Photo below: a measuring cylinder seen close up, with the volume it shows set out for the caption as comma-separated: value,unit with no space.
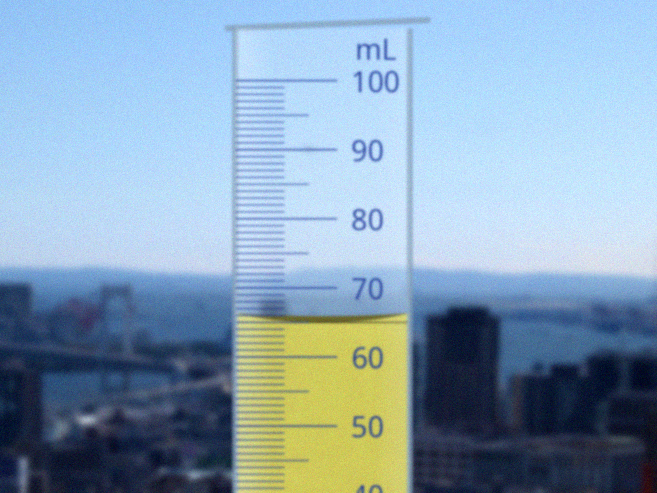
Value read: 65,mL
